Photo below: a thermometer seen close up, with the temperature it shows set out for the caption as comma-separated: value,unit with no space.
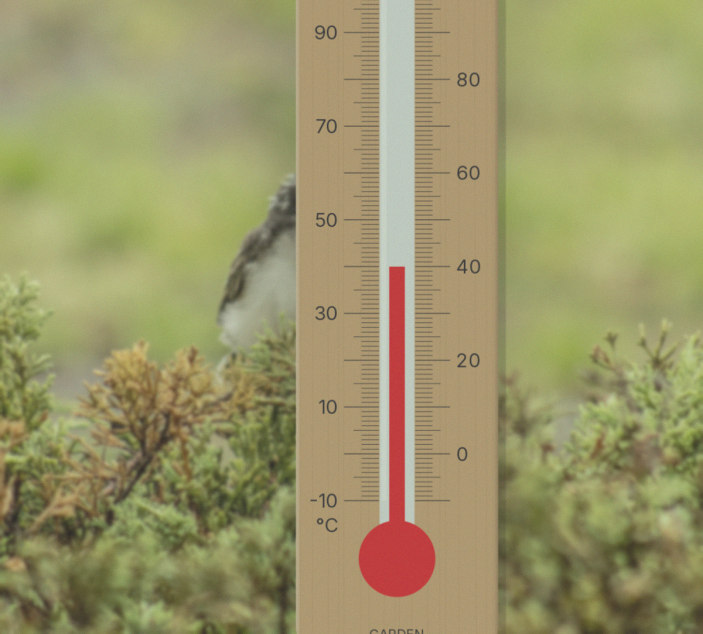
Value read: 40,°C
